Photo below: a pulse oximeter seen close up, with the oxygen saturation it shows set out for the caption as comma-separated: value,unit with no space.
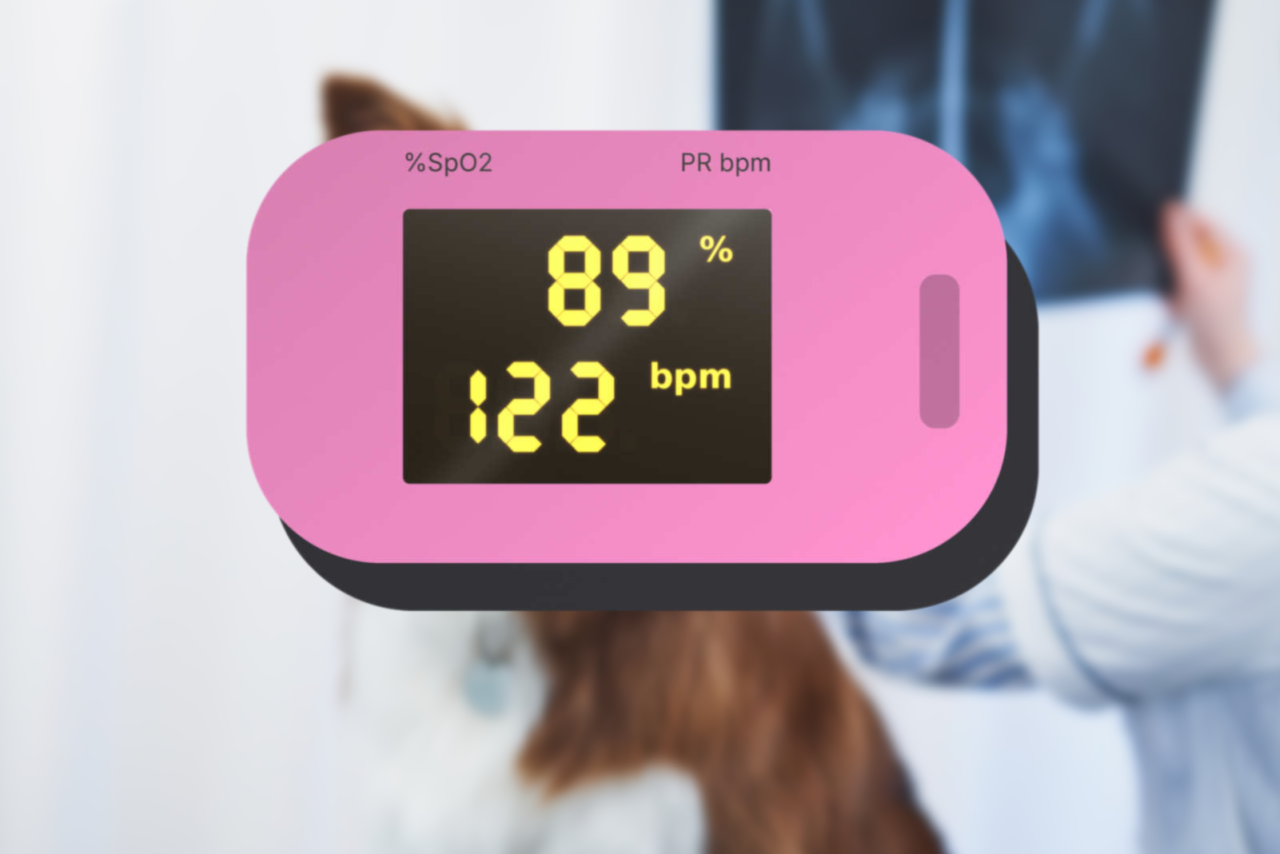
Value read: 89,%
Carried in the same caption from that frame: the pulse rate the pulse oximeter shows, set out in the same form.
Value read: 122,bpm
